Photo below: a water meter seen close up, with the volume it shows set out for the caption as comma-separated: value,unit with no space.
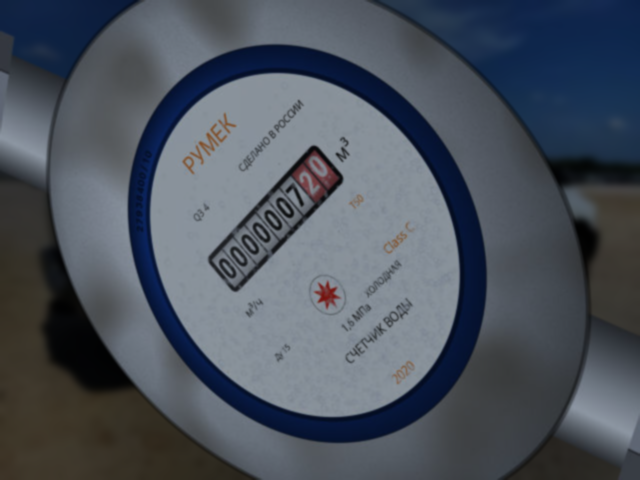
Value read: 7.20,m³
